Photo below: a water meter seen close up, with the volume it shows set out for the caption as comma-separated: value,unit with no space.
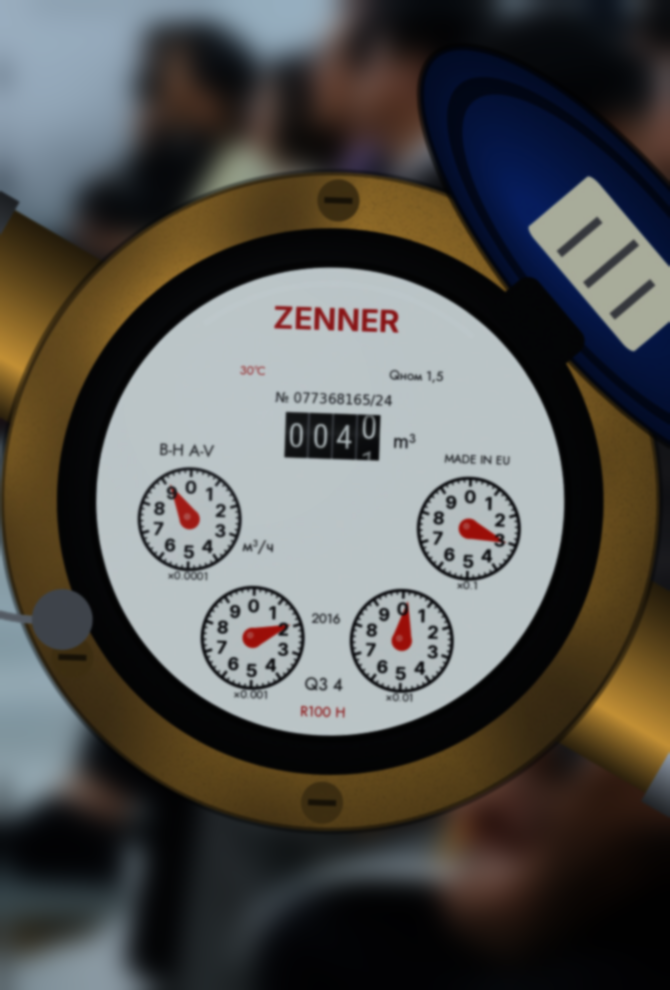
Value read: 40.3019,m³
